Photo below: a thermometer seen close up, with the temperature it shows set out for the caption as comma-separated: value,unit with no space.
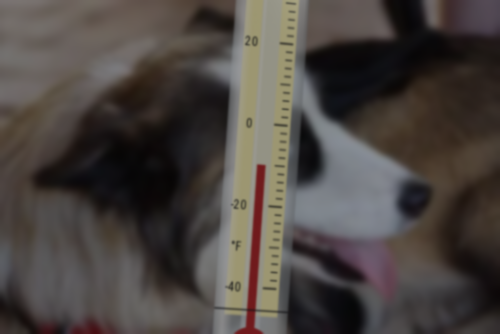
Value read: -10,°F
